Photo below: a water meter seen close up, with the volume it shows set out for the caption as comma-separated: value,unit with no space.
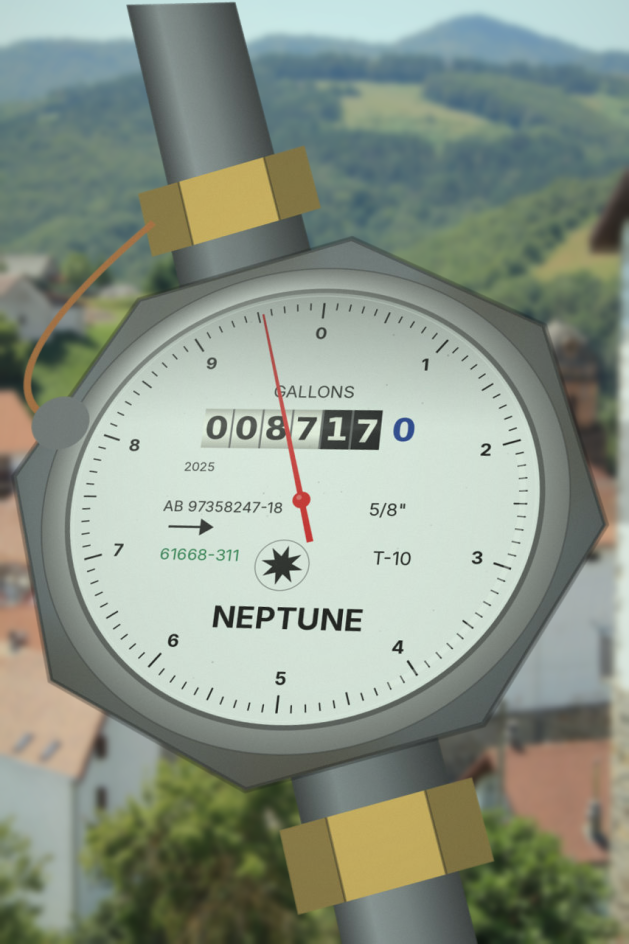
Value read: 87169.5,gal
